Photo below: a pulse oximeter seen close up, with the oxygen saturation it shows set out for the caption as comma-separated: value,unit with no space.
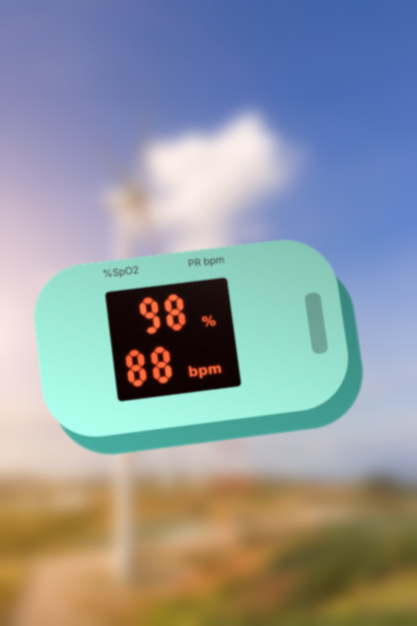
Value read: 98,%
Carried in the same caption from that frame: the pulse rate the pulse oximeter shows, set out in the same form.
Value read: 88,bpm
